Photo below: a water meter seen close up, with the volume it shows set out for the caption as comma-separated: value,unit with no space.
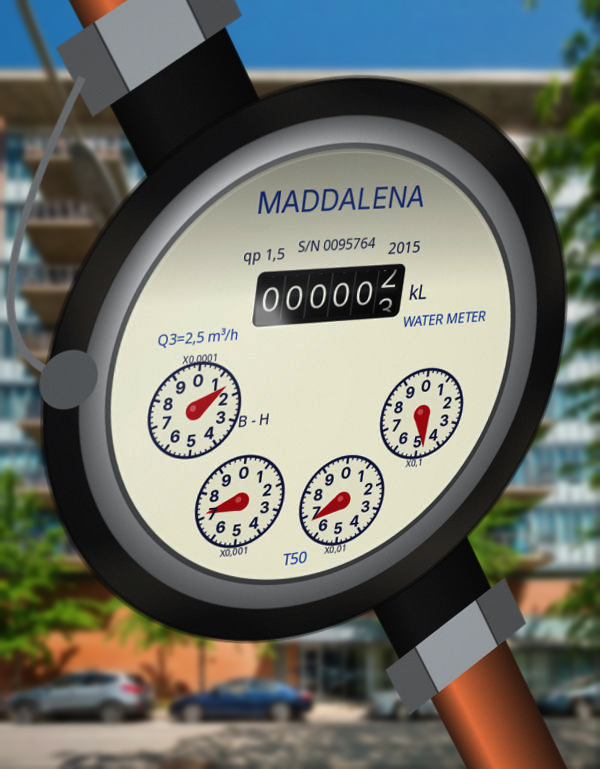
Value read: 2.4671,kL
